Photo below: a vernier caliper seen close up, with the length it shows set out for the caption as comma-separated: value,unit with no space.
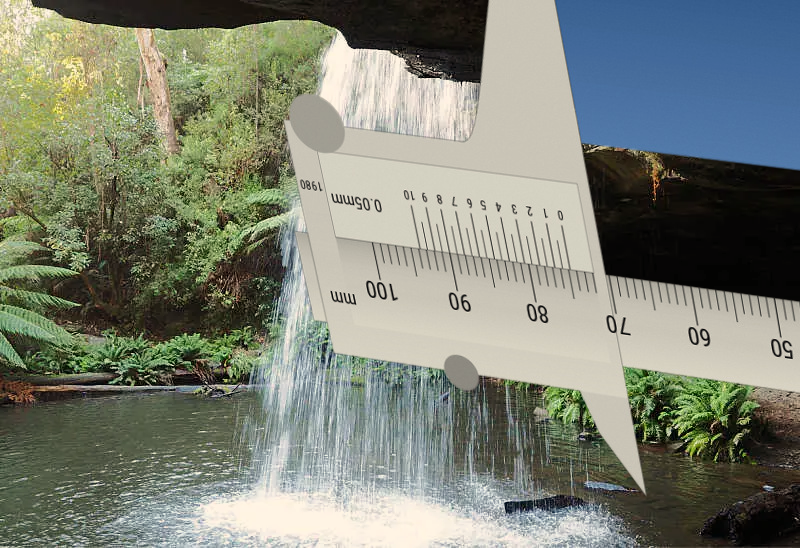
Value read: 74.8,mm
